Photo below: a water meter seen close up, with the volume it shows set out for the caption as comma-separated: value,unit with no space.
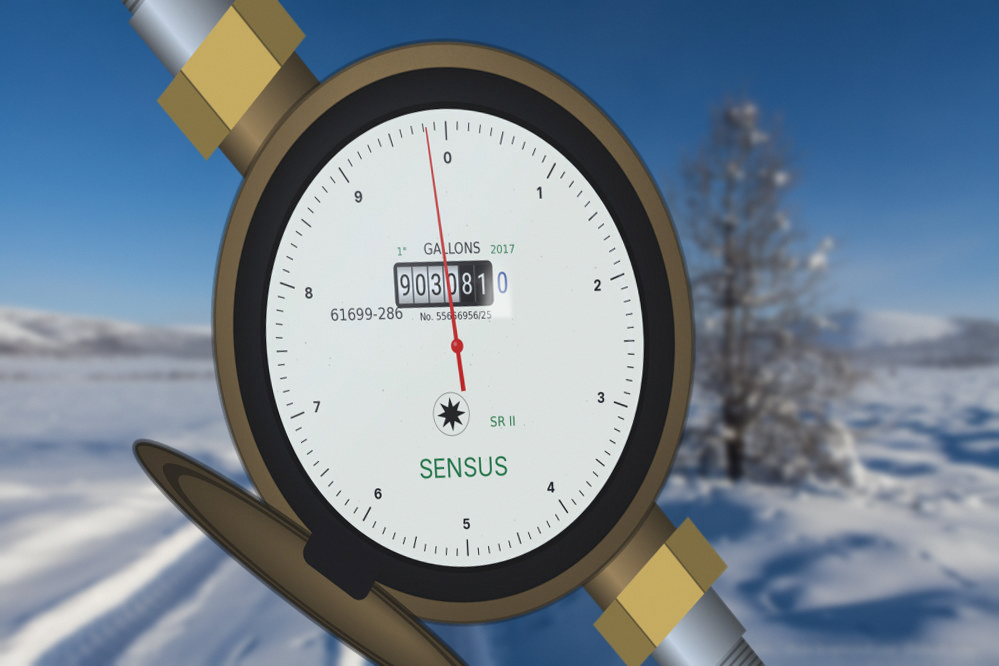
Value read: 9030809.8,gal
